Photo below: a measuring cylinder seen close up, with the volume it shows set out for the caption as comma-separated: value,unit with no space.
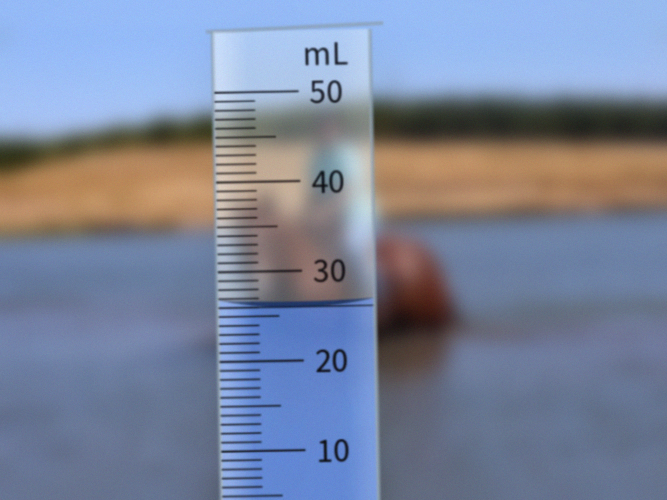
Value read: 26,mL
